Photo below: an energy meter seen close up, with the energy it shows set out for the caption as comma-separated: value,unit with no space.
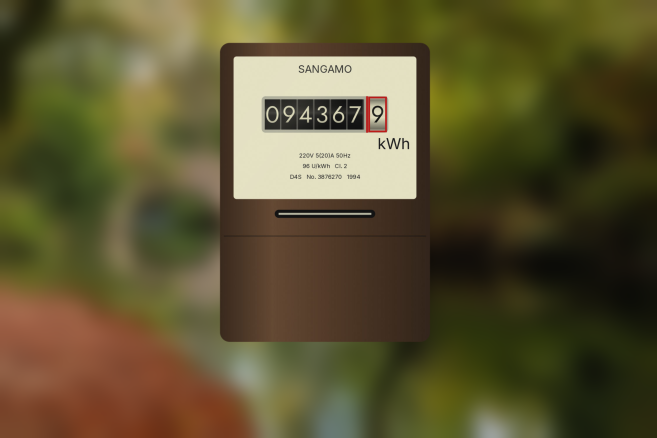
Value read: 94367.9,kWh
